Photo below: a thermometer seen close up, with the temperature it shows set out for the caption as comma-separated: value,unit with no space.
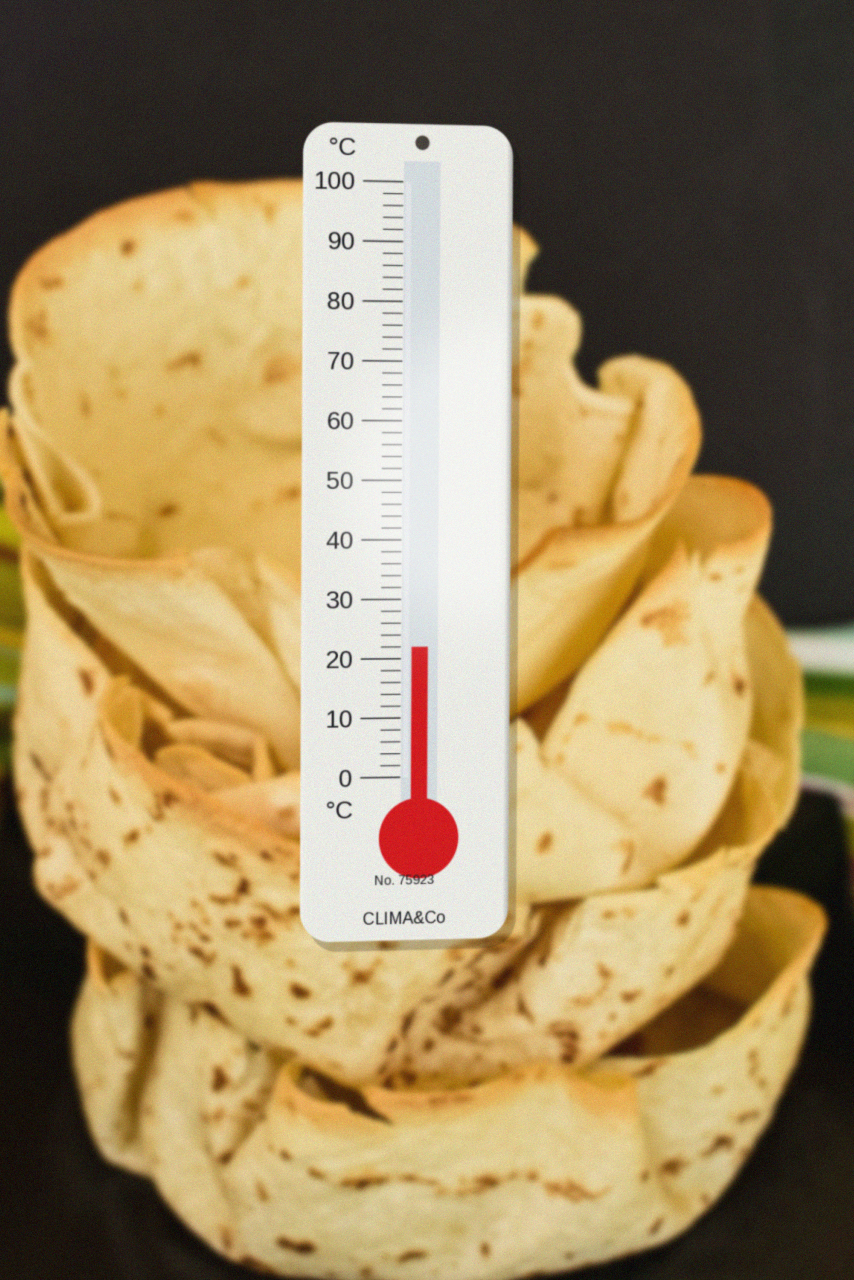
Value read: 22,°C
